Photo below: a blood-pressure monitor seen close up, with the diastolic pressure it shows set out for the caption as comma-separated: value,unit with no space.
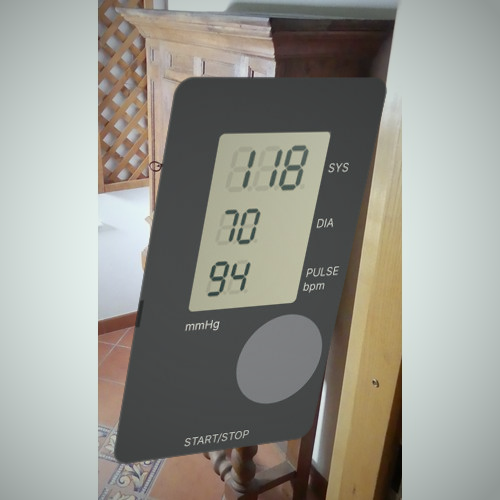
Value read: 70,mmHg
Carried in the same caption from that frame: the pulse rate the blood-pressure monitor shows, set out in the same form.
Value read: 94,bpm
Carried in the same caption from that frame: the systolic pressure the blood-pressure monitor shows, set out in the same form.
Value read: 118,mmHg
